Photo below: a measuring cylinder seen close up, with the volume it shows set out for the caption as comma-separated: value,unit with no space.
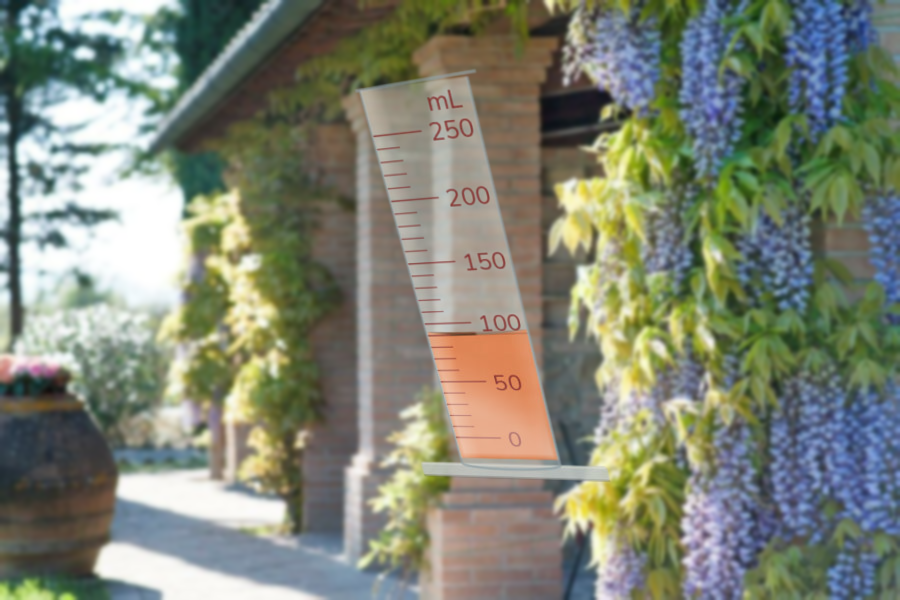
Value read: 90,mL
